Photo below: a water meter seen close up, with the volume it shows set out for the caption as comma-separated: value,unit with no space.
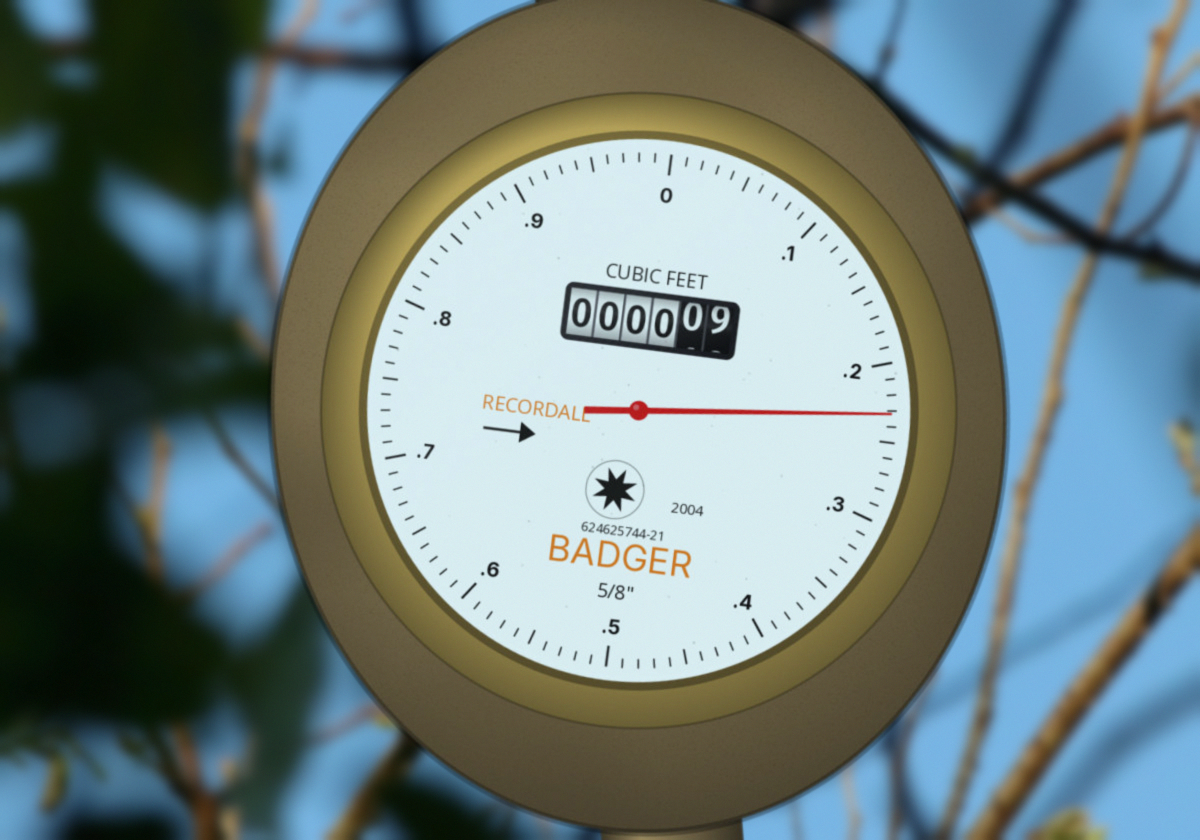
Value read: 9.23,ft³
